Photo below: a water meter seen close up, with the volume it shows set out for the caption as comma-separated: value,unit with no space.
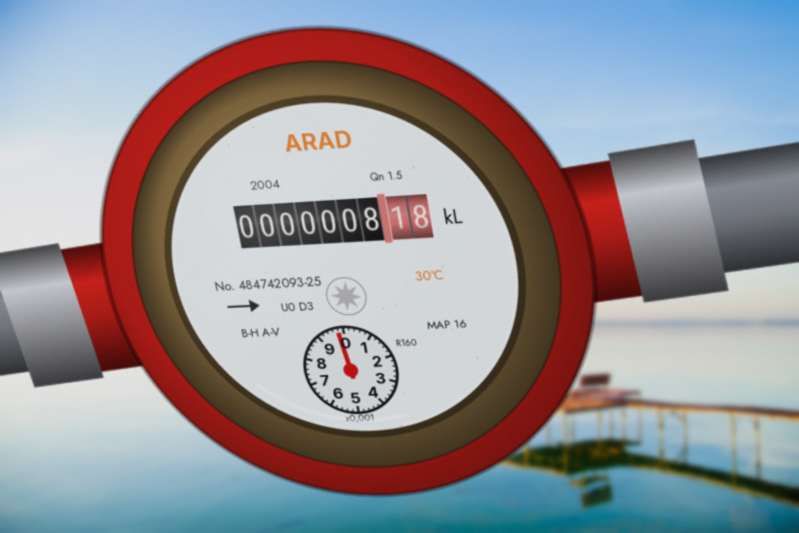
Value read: 8.179,kL
